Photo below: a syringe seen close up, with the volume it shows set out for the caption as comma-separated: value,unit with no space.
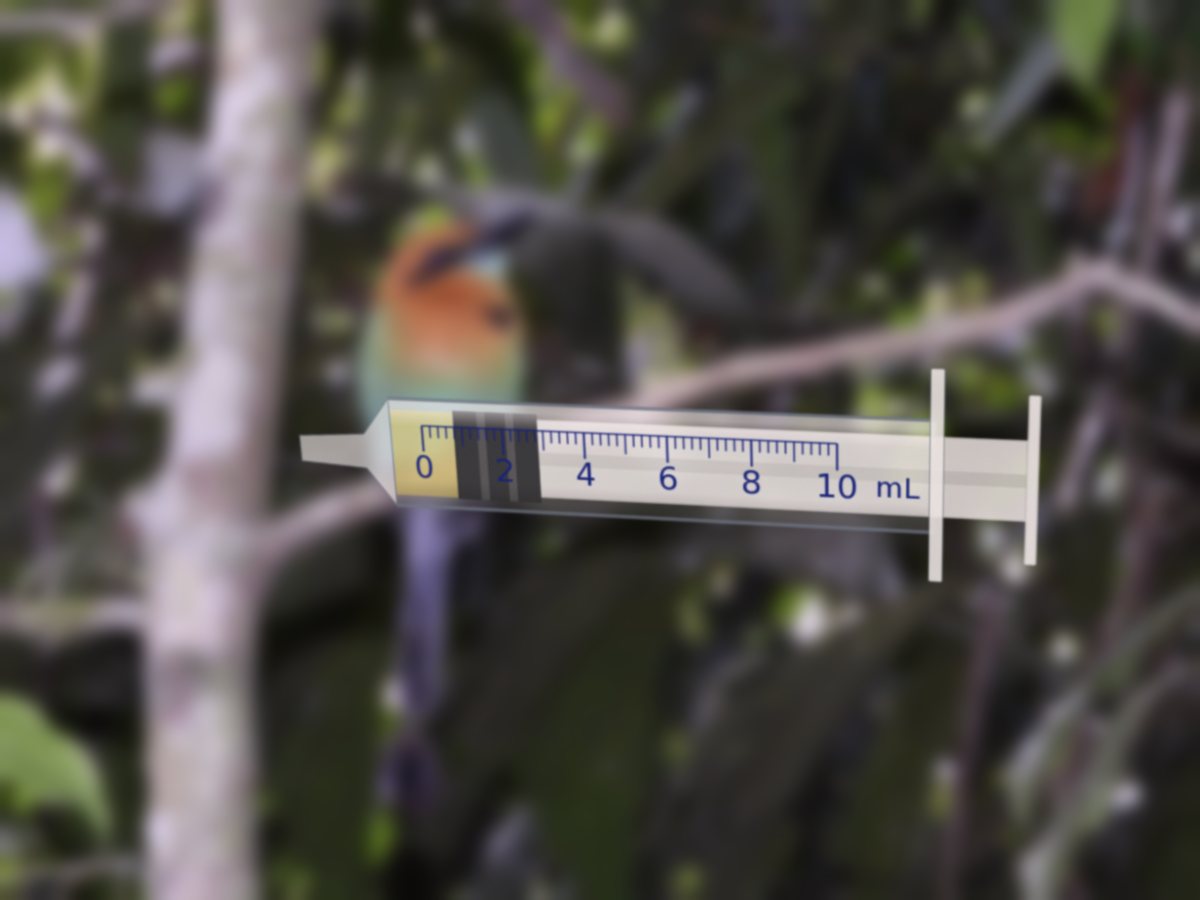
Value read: 0.8,mL
